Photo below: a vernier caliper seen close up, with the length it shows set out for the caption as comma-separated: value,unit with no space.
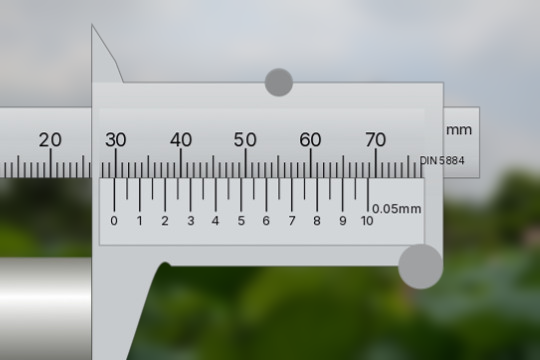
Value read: 29.8,mm
